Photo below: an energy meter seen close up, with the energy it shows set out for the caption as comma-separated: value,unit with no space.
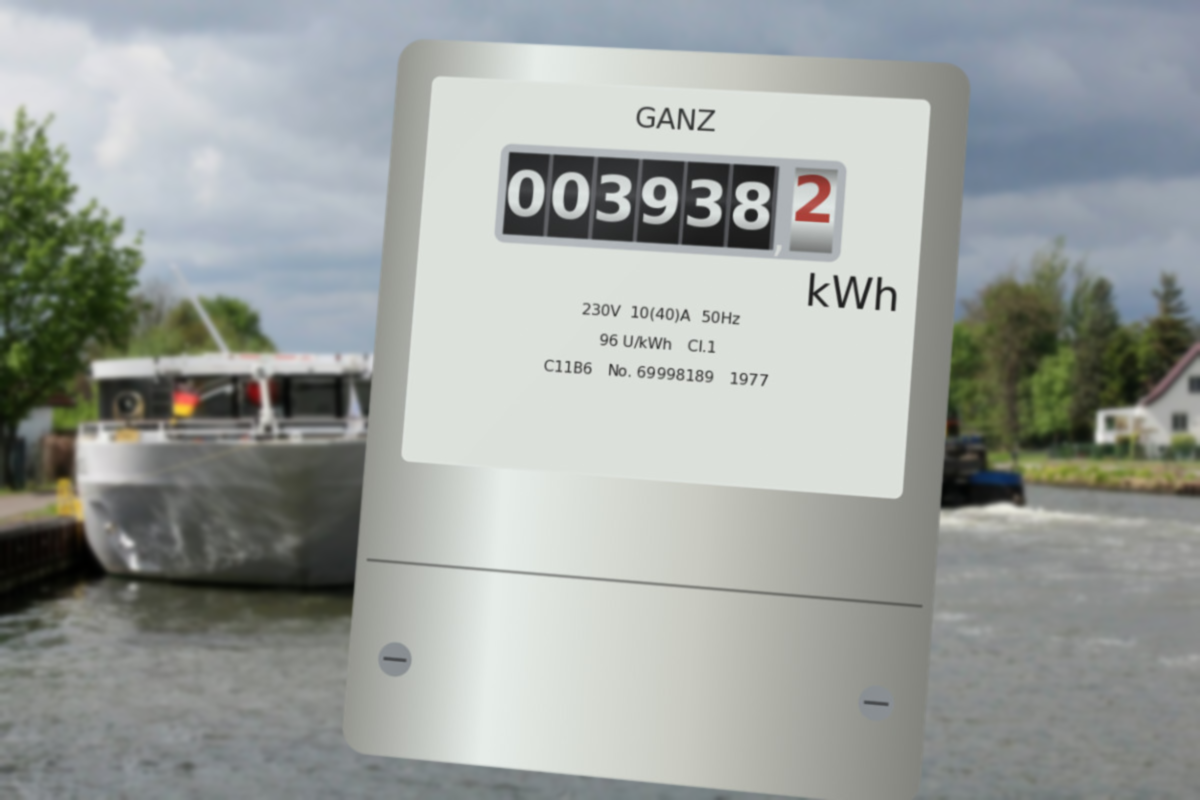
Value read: 3938.2,kWh
